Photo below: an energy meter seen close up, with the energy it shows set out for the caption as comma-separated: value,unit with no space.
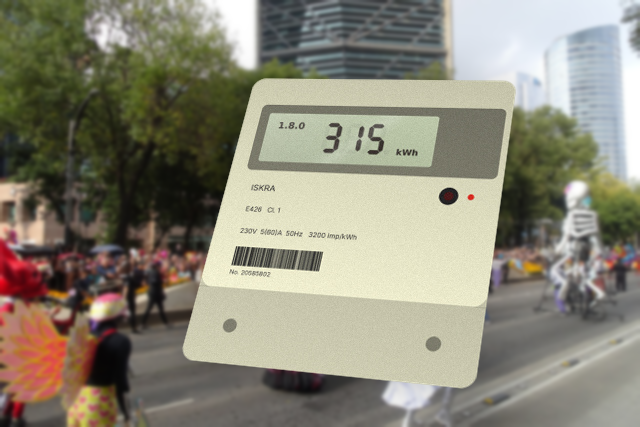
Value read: 315,kWh
